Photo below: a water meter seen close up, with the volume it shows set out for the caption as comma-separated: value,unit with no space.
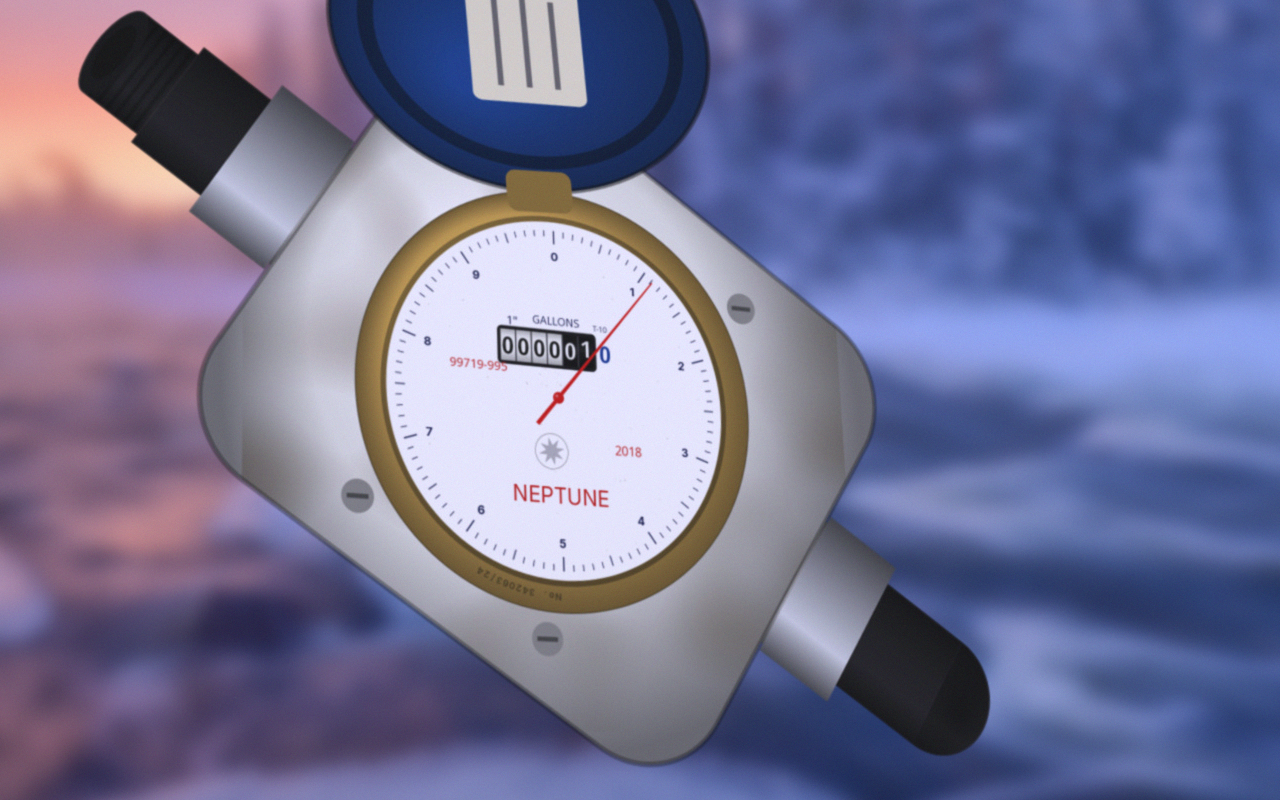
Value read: 11.1,gal
